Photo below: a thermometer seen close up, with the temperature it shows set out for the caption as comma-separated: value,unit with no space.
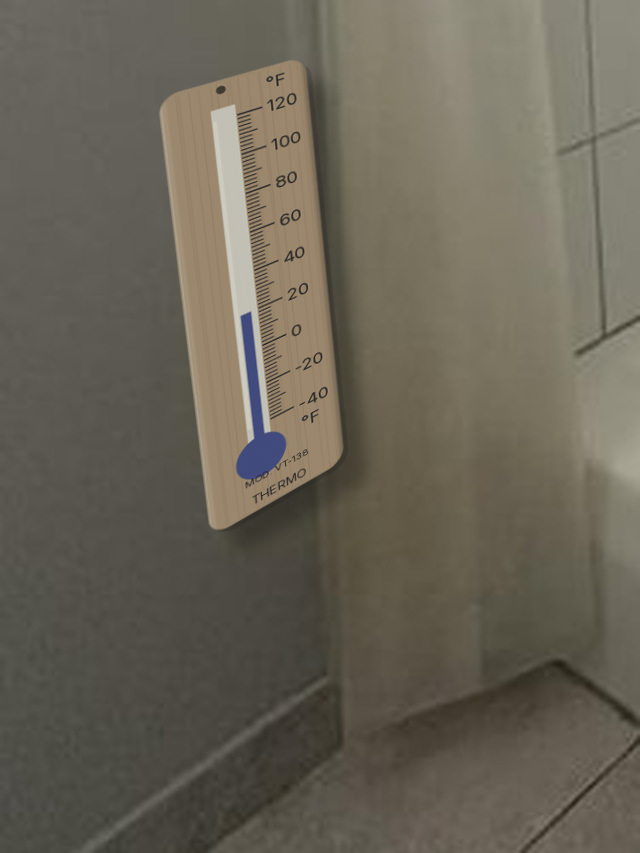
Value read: 20,°F
